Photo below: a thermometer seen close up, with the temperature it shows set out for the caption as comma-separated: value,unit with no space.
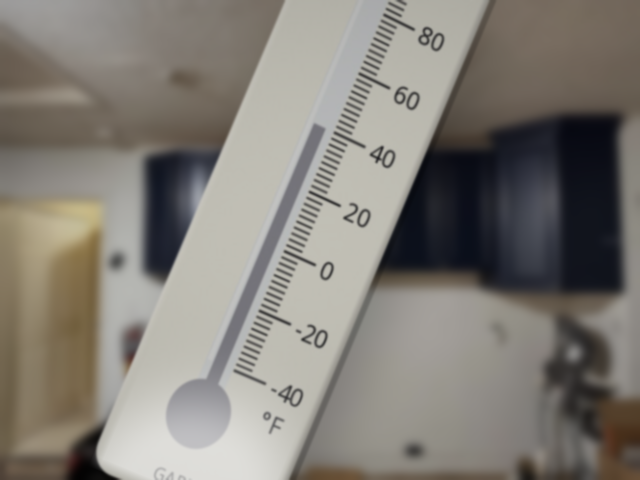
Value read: 40,°F
